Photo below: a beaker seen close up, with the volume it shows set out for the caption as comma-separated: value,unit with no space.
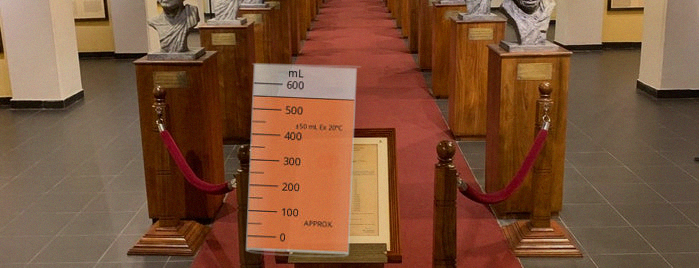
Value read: 550,mL
